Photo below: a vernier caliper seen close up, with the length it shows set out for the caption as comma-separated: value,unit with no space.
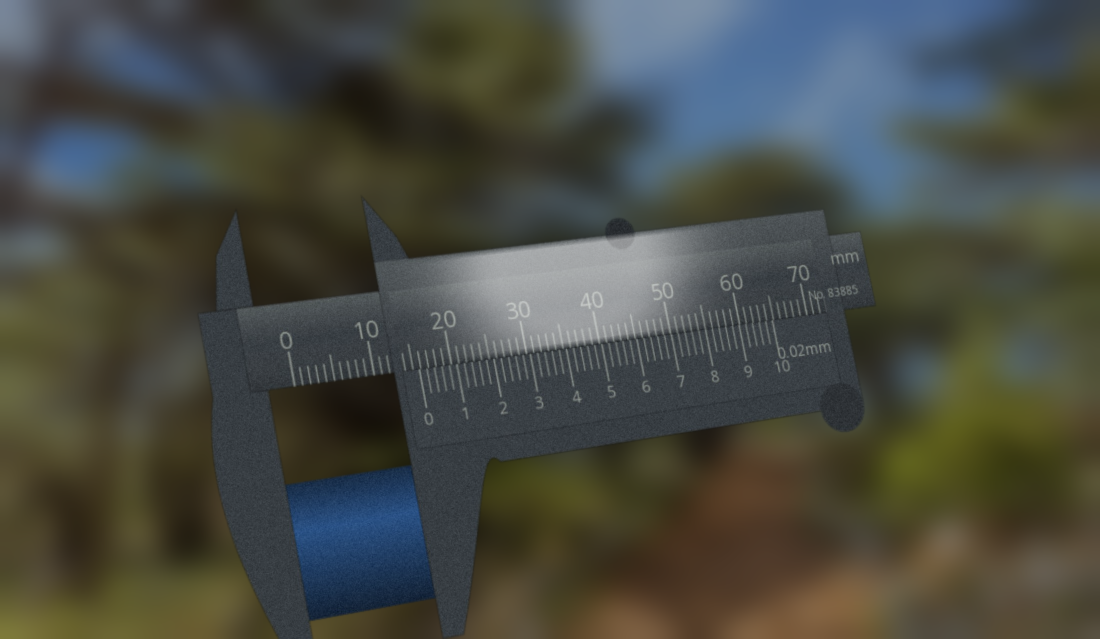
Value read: 15.8,mm
